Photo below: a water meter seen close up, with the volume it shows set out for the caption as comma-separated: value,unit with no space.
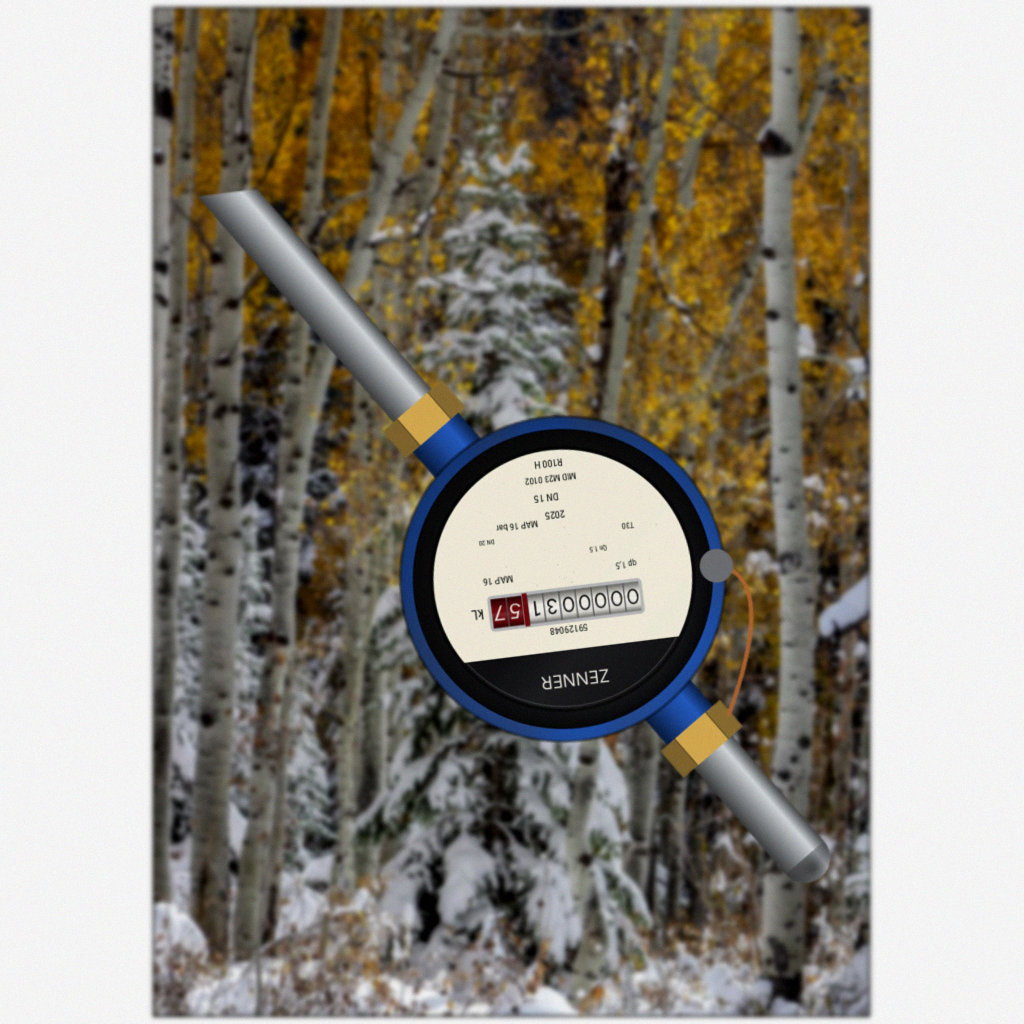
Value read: 31.57,kL
